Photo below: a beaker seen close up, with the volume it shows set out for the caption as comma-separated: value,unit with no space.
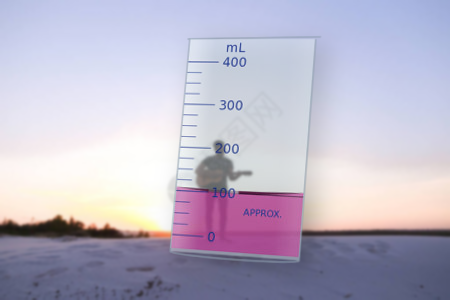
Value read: 100,mL
